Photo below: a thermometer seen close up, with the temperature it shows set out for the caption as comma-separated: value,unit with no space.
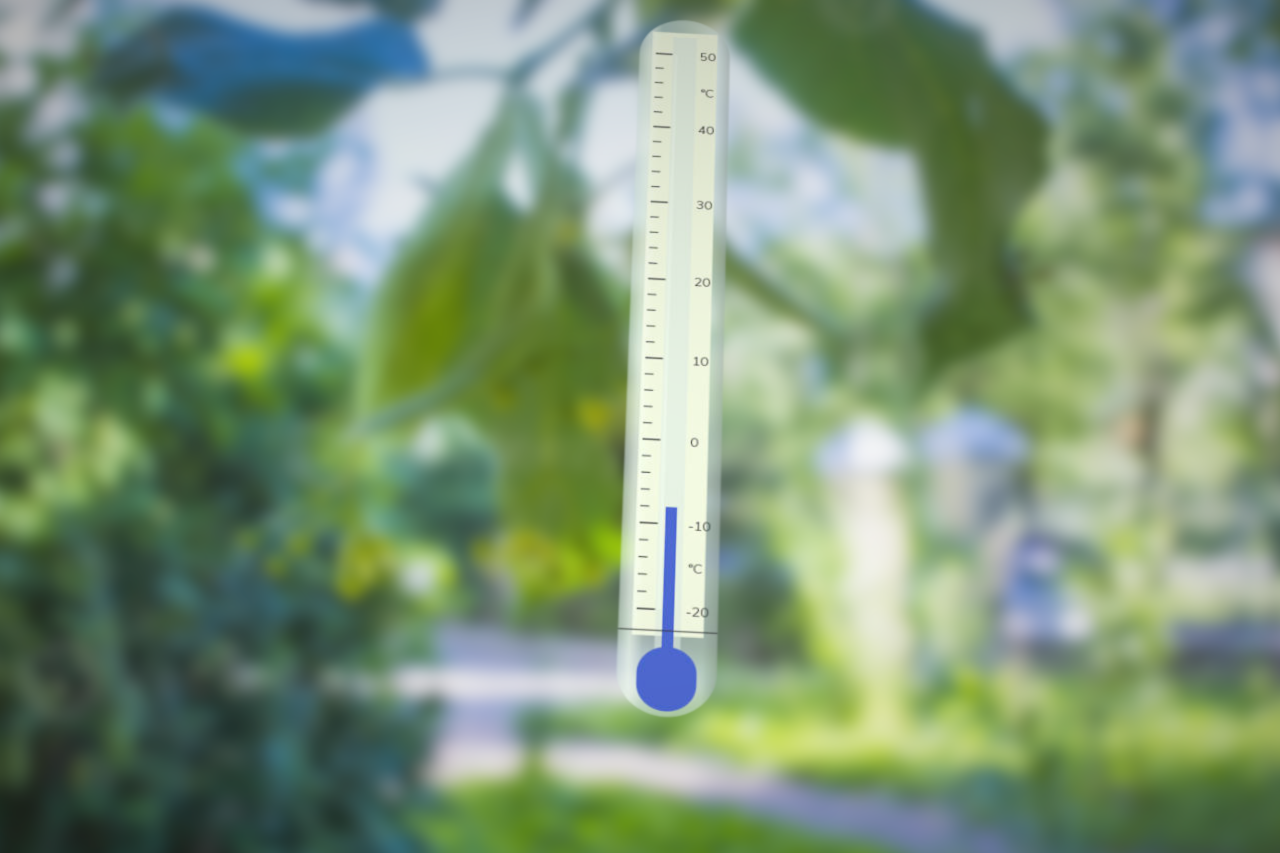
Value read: -8,°C
